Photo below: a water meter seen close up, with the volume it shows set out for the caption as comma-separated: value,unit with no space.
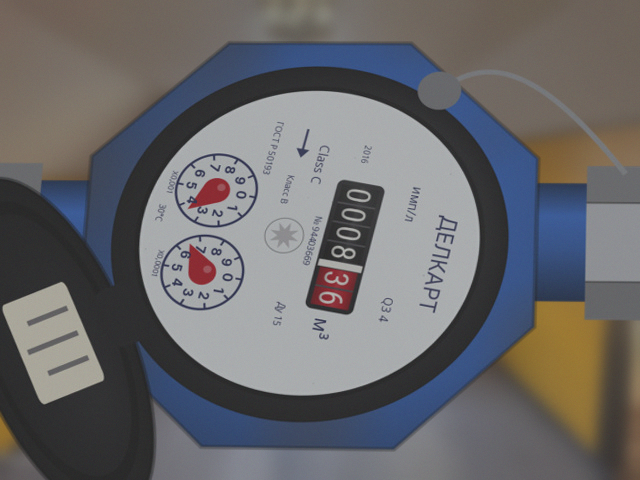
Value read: 8.3636,m³
